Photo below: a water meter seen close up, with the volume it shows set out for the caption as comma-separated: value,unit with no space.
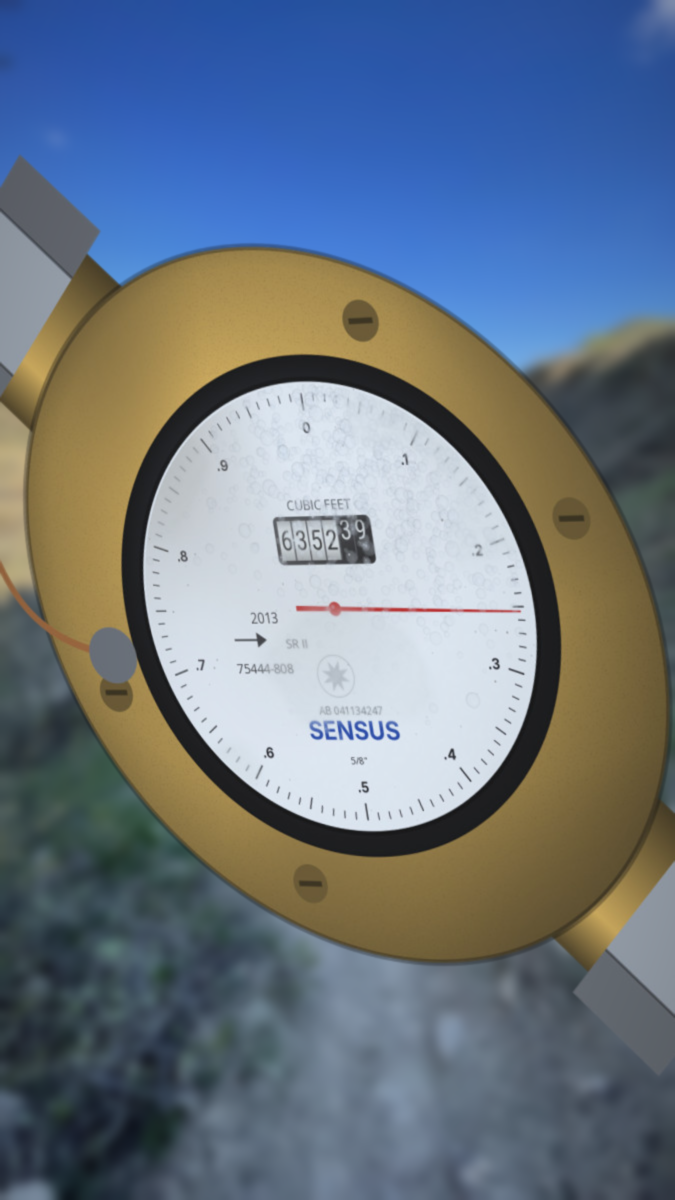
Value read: 635239.25,ft³
